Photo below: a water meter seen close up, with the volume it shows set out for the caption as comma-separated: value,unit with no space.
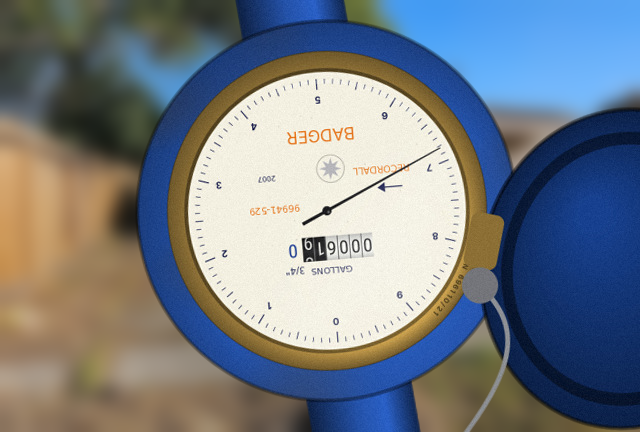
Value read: 6186.8,gal
